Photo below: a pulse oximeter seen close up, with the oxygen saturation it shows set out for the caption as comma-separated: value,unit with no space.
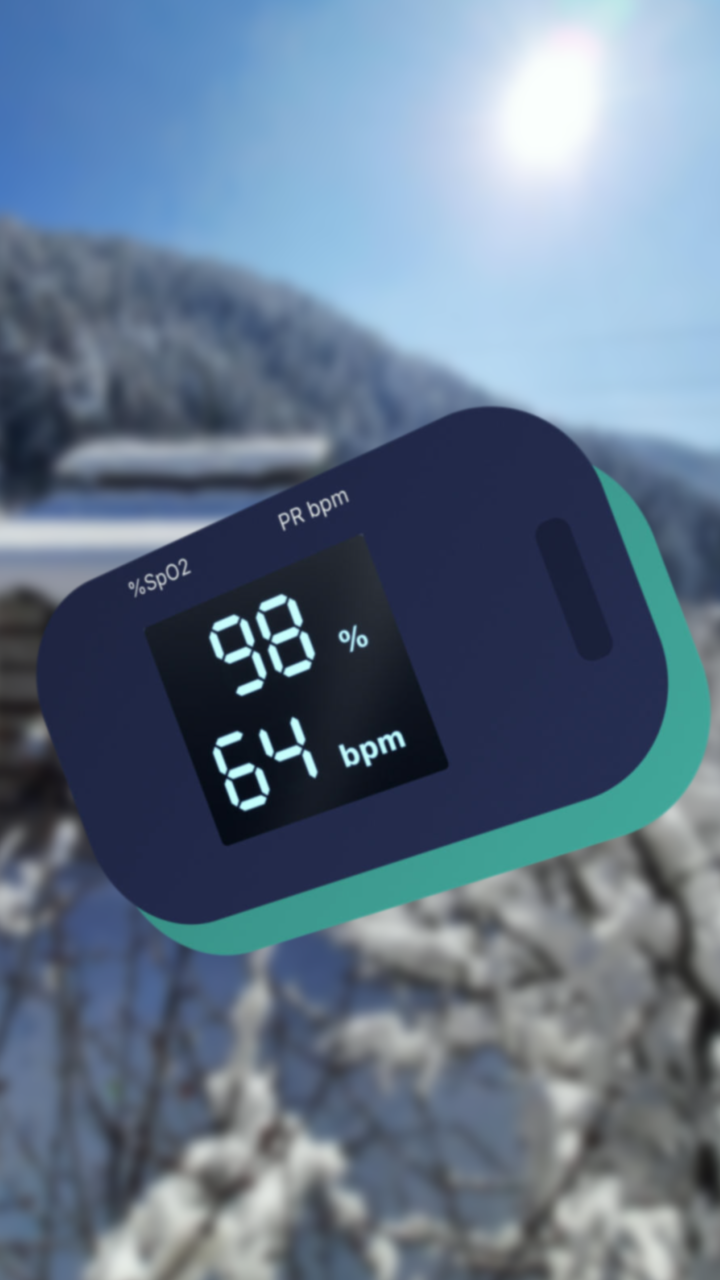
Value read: 98,%
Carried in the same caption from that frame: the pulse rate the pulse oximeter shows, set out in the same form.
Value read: 64,bpm
